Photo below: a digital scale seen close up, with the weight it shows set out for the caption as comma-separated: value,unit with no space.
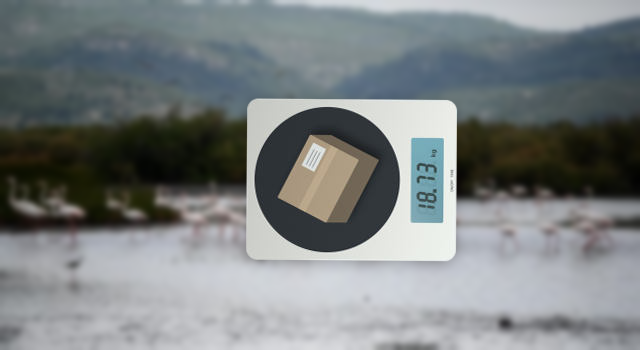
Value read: 18.73,kg
